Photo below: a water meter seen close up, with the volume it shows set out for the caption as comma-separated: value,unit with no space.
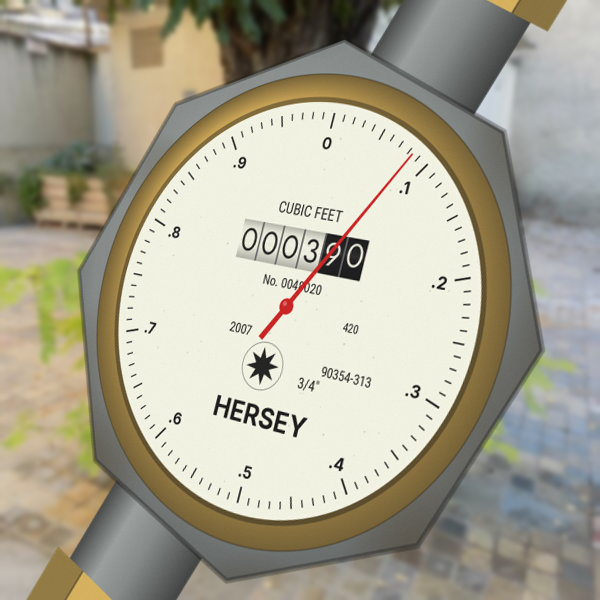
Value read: 390.08,ft³
